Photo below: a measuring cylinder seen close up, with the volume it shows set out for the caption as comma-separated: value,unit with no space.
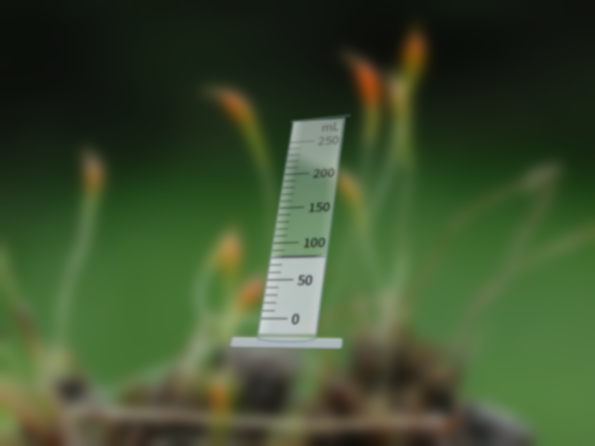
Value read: 80,mL
